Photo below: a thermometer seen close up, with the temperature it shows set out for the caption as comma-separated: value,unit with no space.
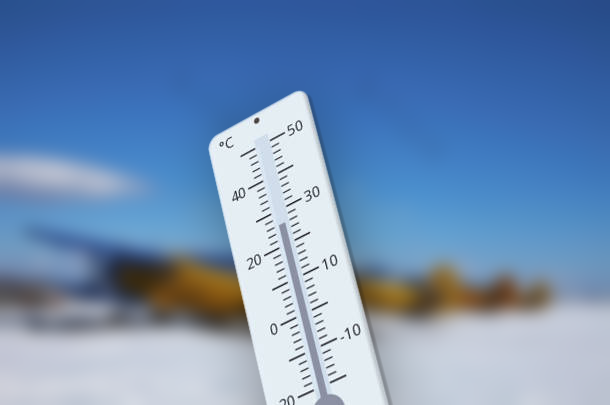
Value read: 26,°C
